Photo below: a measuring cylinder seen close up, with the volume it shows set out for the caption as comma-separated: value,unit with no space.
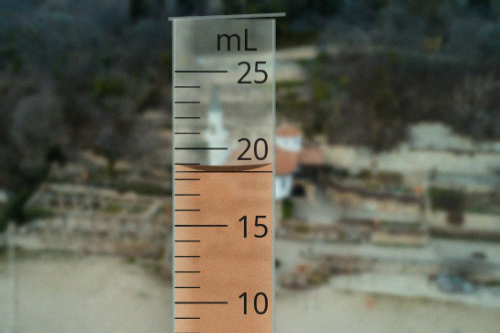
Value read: 18.5,mL
